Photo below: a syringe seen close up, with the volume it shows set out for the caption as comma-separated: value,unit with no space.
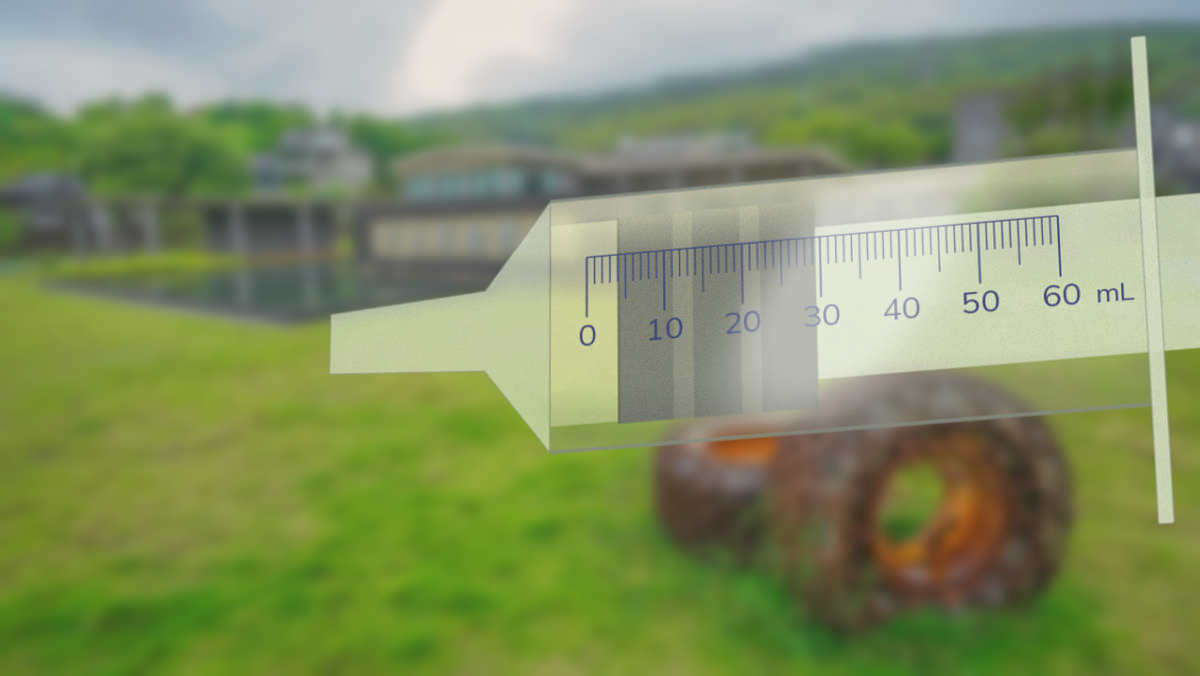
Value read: 4,mL
